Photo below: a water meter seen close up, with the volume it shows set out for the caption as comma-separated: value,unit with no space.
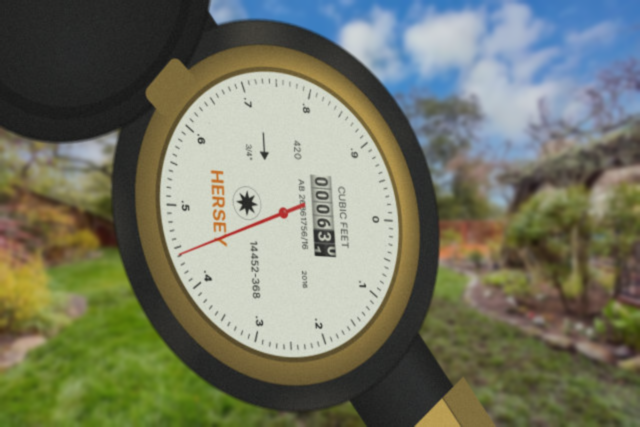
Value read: 630.44,ft³
